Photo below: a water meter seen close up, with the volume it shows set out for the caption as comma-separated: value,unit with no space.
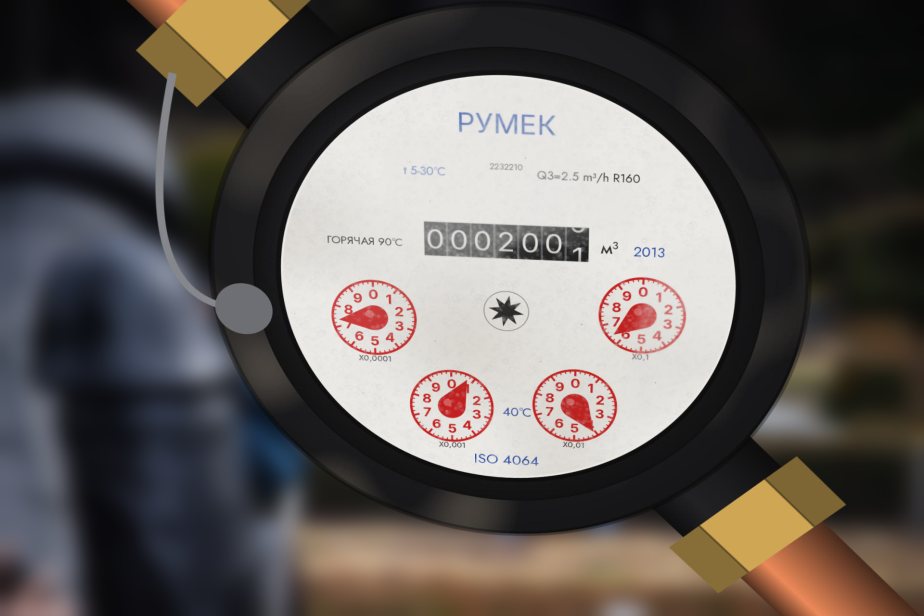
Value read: 2000.6407,m³
